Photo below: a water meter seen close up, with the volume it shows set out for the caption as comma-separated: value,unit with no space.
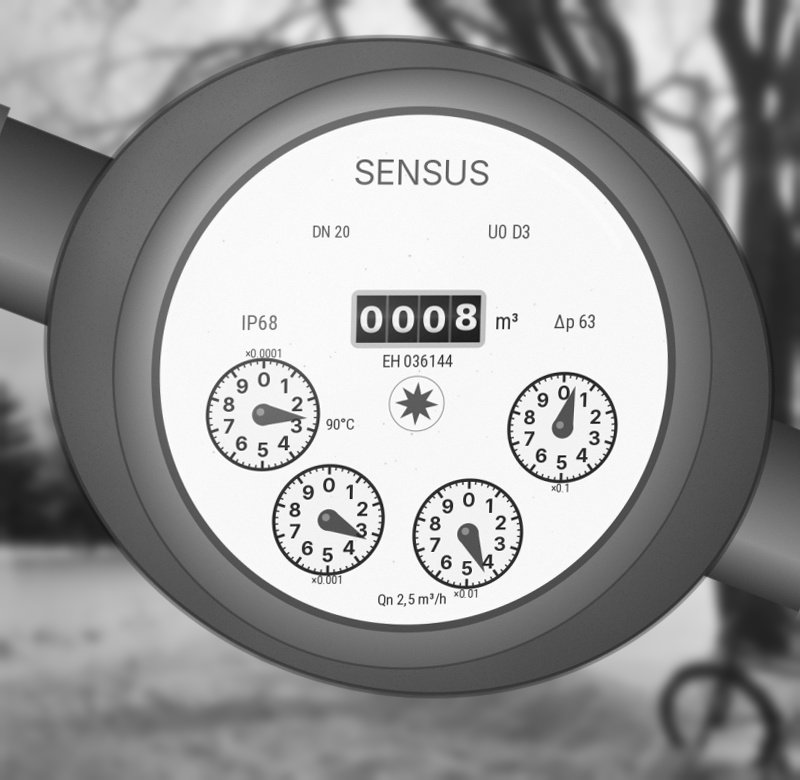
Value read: 8.0432,m³
